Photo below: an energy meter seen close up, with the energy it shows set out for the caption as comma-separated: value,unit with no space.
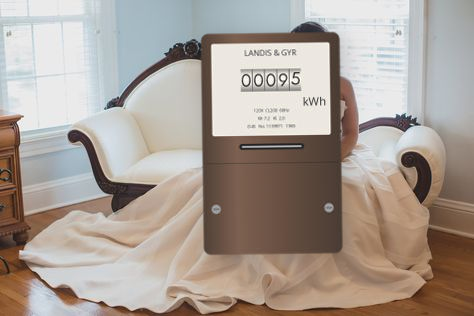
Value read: 95,kWh
